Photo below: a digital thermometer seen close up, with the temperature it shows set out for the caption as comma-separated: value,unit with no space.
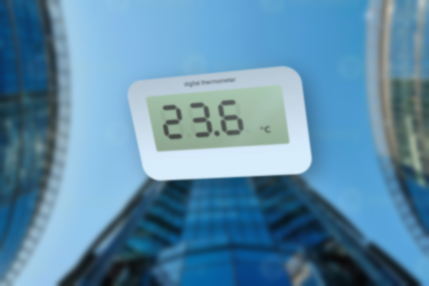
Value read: 23.6,°C
